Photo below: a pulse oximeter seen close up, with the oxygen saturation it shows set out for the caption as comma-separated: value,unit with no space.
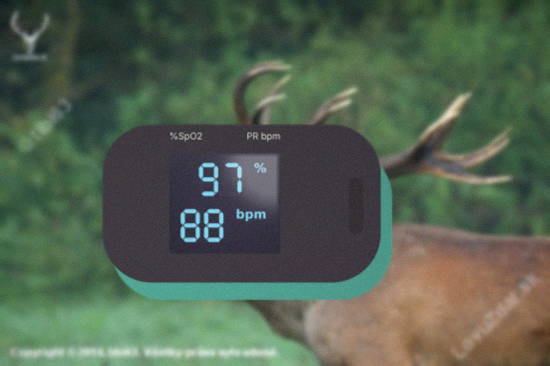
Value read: 97,%
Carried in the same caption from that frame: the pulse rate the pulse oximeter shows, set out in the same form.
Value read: 88,bpm
